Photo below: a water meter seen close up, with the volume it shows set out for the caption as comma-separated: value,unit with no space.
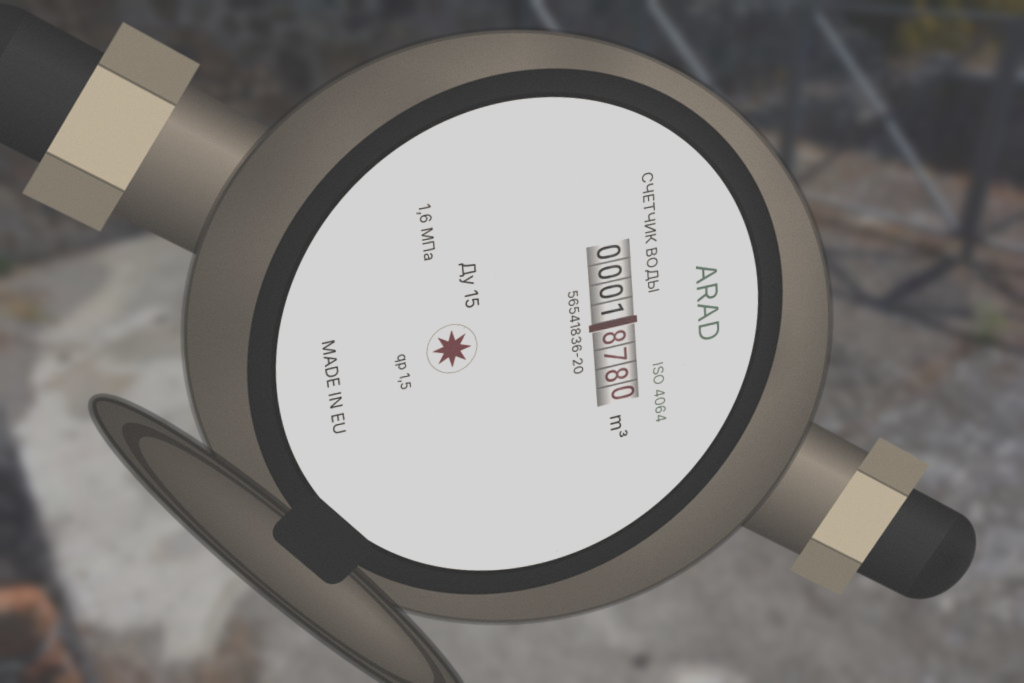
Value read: 1.8780,m³
